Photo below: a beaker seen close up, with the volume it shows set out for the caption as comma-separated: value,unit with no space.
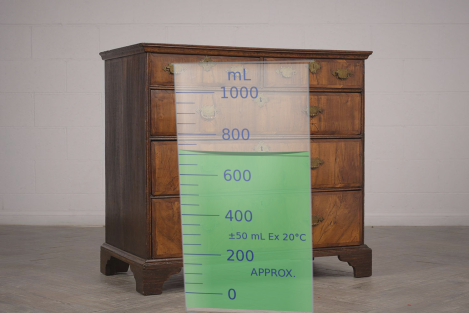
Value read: 700,mL
